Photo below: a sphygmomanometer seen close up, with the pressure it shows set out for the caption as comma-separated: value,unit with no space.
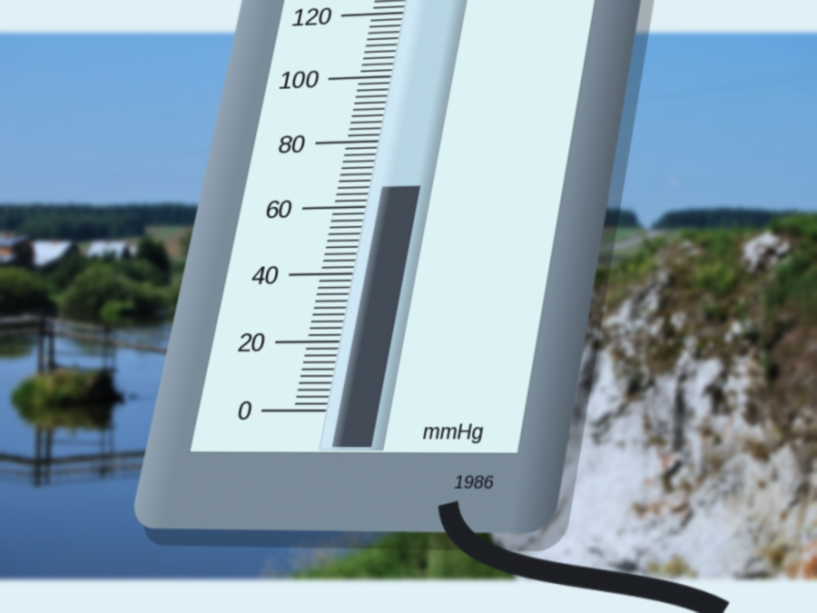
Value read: 66,mmHg
